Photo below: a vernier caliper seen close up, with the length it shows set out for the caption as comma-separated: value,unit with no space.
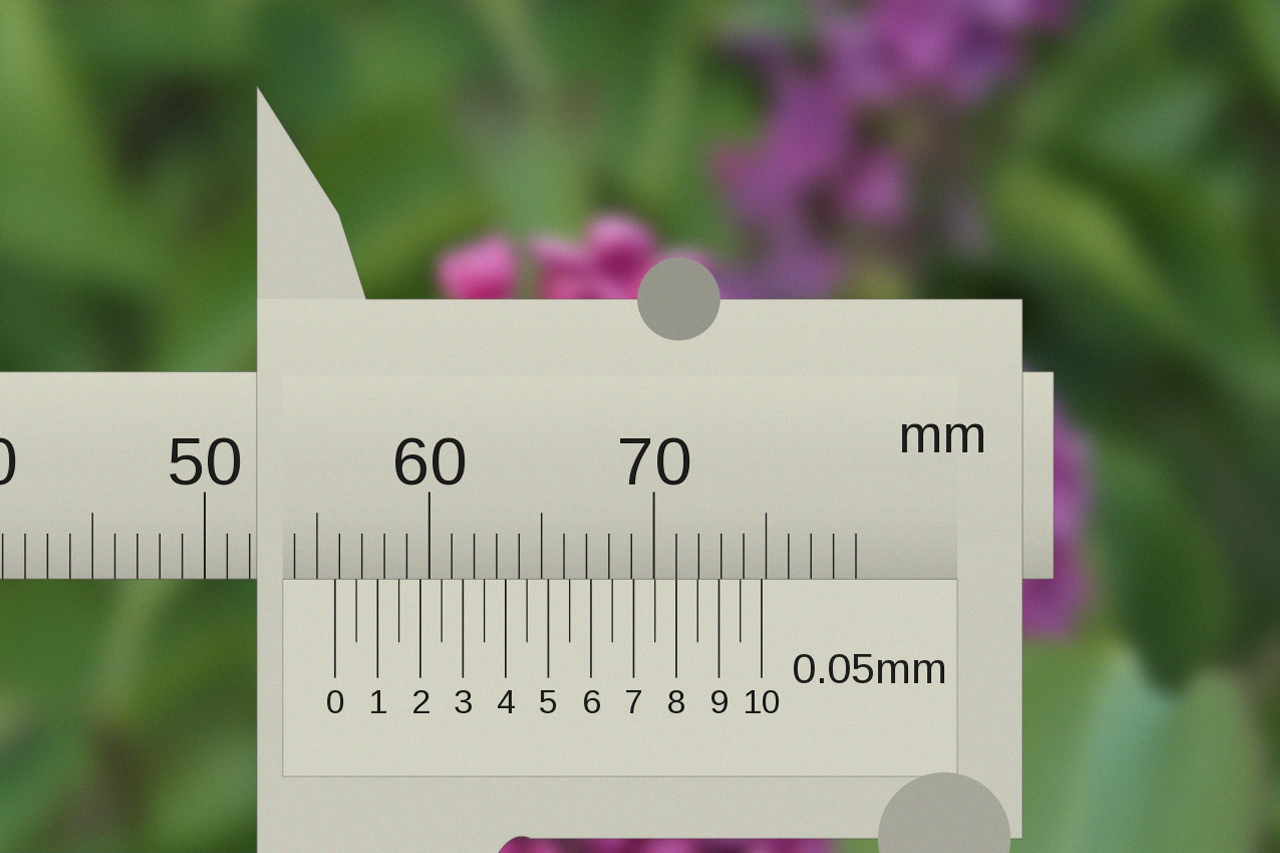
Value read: 55.80,mm
